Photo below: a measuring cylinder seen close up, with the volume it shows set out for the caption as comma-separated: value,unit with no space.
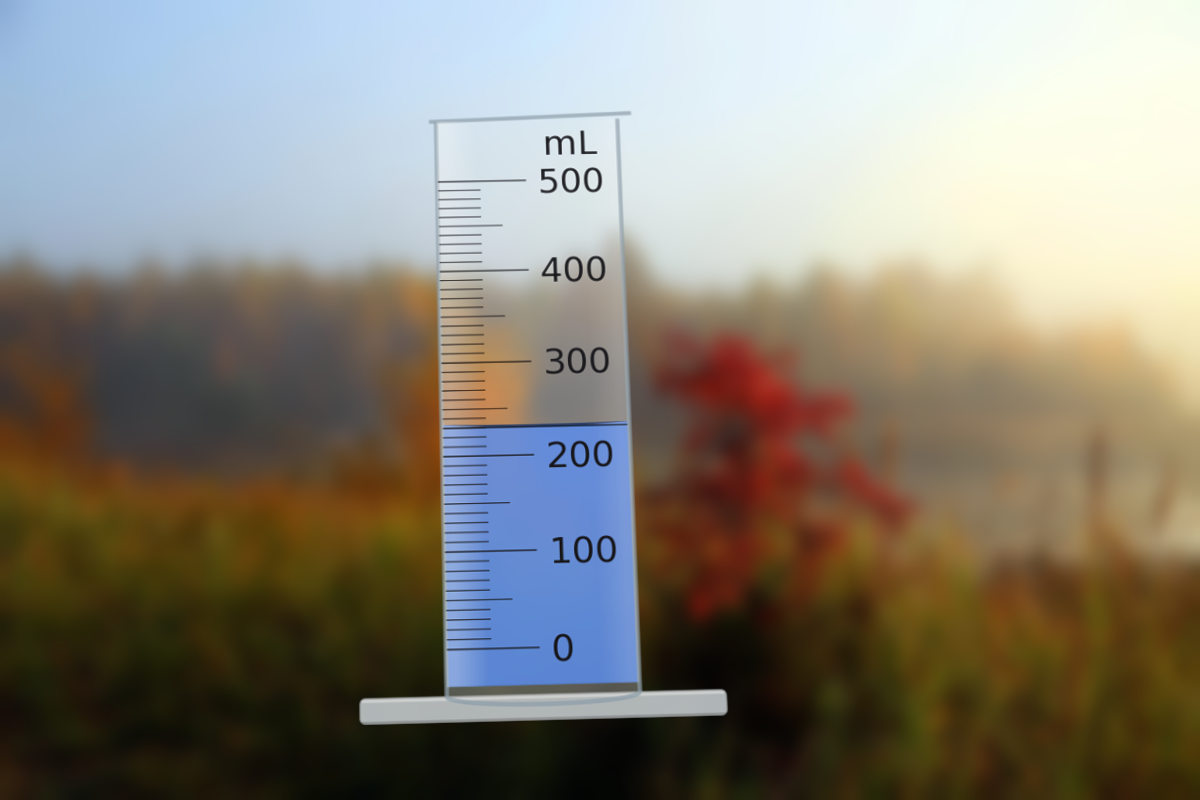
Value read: 230,mL
